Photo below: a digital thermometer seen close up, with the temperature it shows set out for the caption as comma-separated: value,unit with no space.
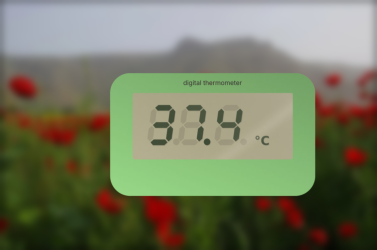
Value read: 37.4,°C
